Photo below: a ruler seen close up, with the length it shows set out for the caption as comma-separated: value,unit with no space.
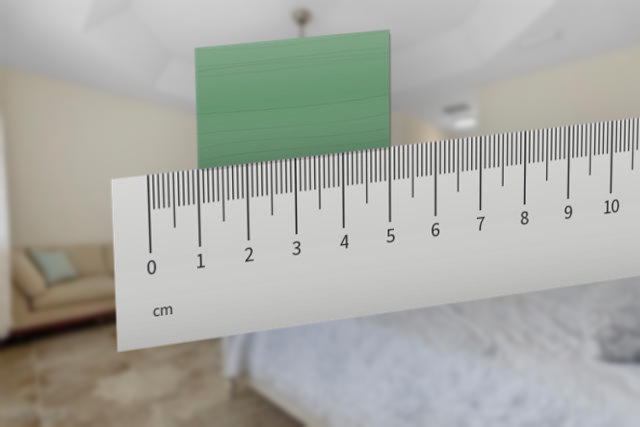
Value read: 4,cm
